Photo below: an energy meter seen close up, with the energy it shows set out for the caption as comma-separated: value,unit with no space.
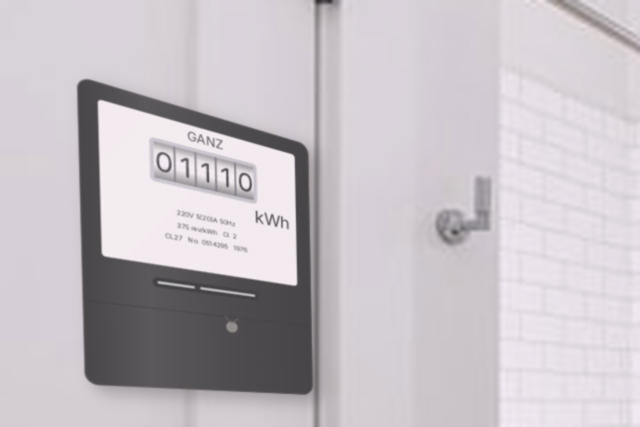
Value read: 1110,kWh
